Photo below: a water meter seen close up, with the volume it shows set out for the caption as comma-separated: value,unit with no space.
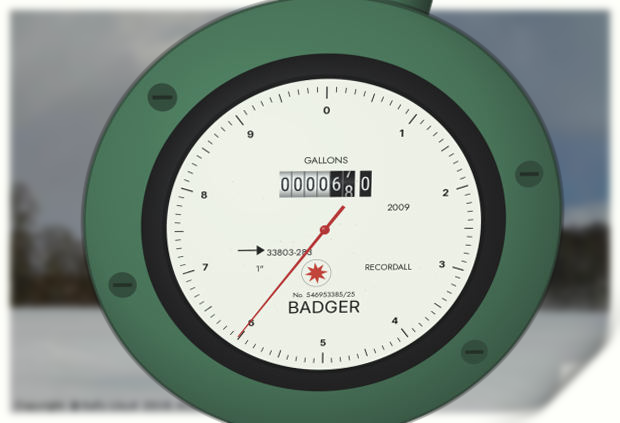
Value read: 676.0,gal
